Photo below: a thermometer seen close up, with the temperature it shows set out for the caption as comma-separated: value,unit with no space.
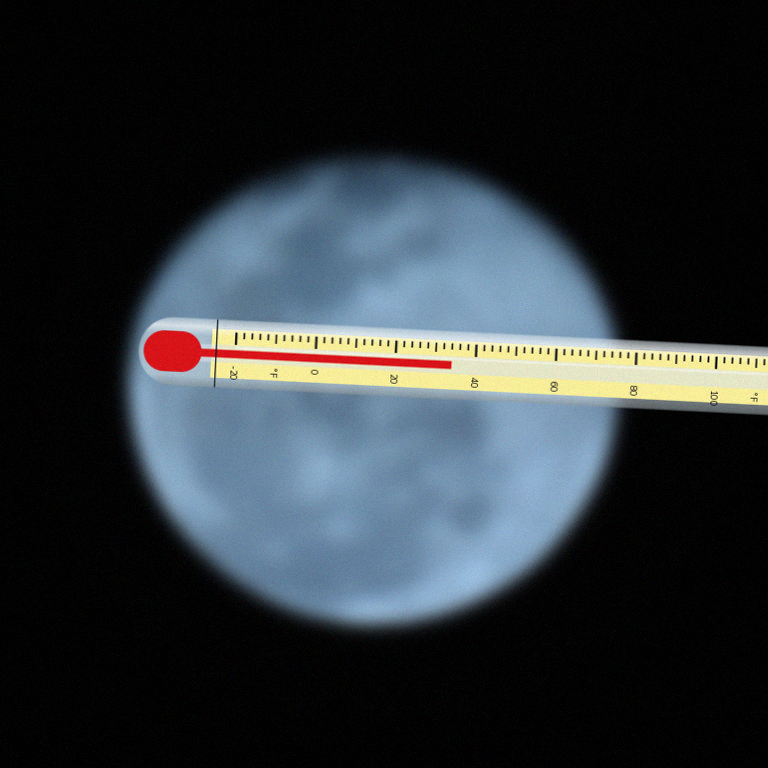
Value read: 34,°F
